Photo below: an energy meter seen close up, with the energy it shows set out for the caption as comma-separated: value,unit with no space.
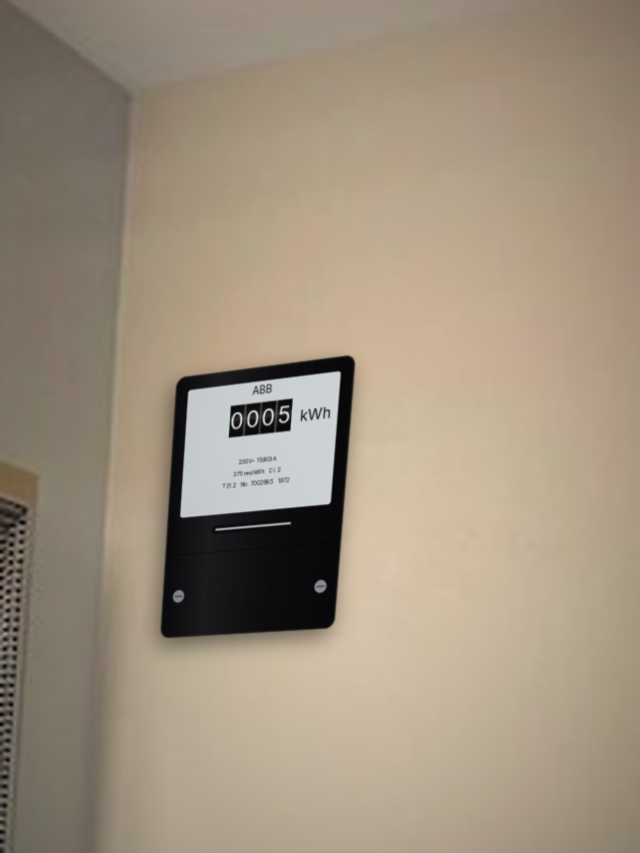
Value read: 5,kWh
